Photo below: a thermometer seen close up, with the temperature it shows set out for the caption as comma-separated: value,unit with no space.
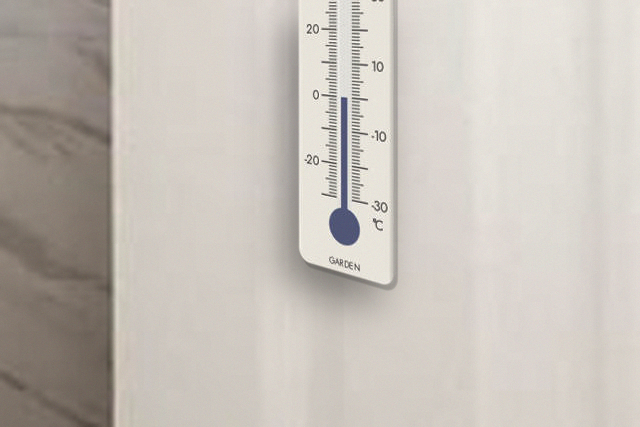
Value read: 0,°C
